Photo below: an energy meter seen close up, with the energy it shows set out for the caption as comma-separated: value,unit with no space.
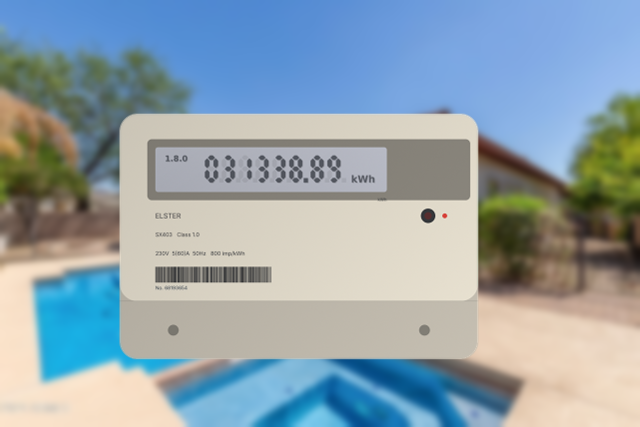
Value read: 31338.89,kWh
